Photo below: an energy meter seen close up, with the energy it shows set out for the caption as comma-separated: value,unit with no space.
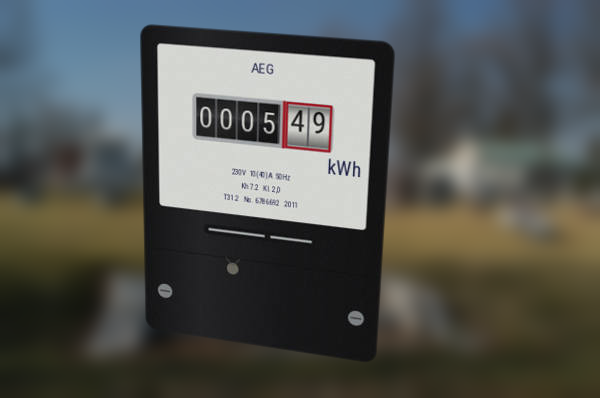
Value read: 5.49,kWh
